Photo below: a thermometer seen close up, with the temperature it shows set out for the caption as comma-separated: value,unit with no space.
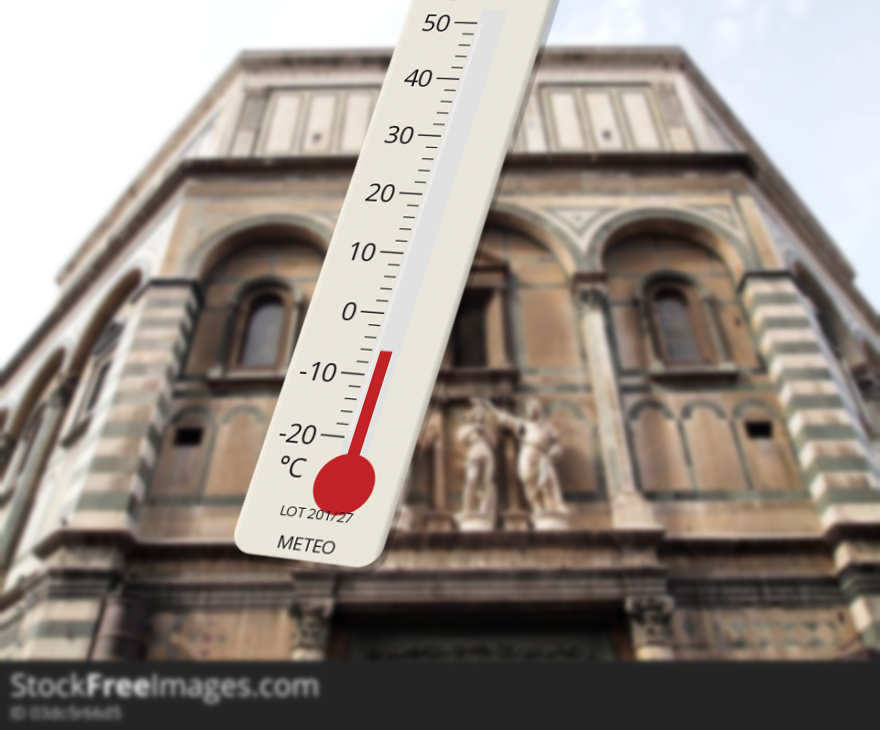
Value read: -6,°C
